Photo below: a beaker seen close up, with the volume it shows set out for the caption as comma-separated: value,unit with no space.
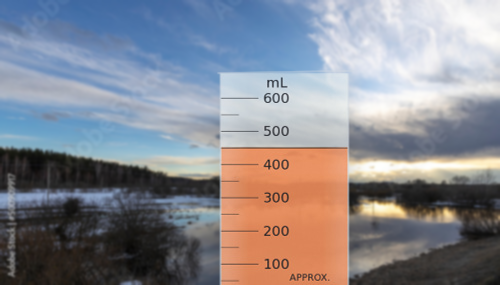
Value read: 450,mL
